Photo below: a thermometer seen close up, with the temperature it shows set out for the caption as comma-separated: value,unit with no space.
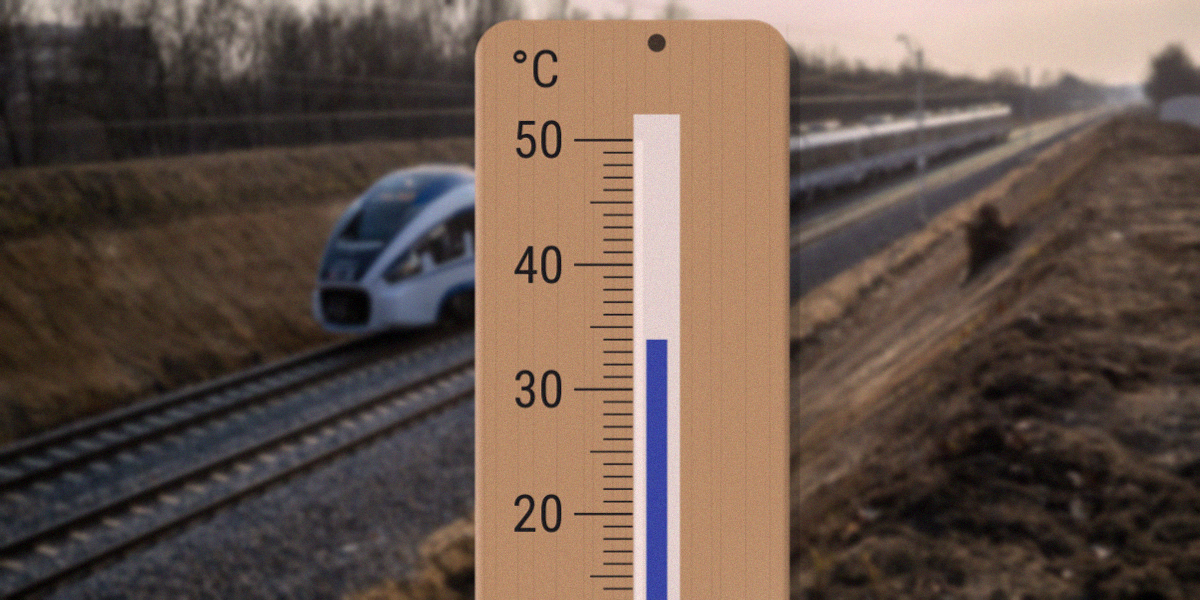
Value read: 34,°C
